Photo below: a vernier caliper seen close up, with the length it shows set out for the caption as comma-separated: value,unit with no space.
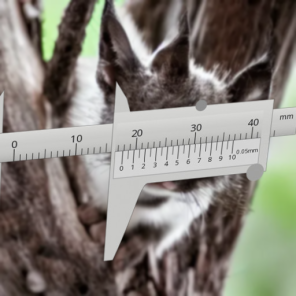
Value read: 17.8,mm
